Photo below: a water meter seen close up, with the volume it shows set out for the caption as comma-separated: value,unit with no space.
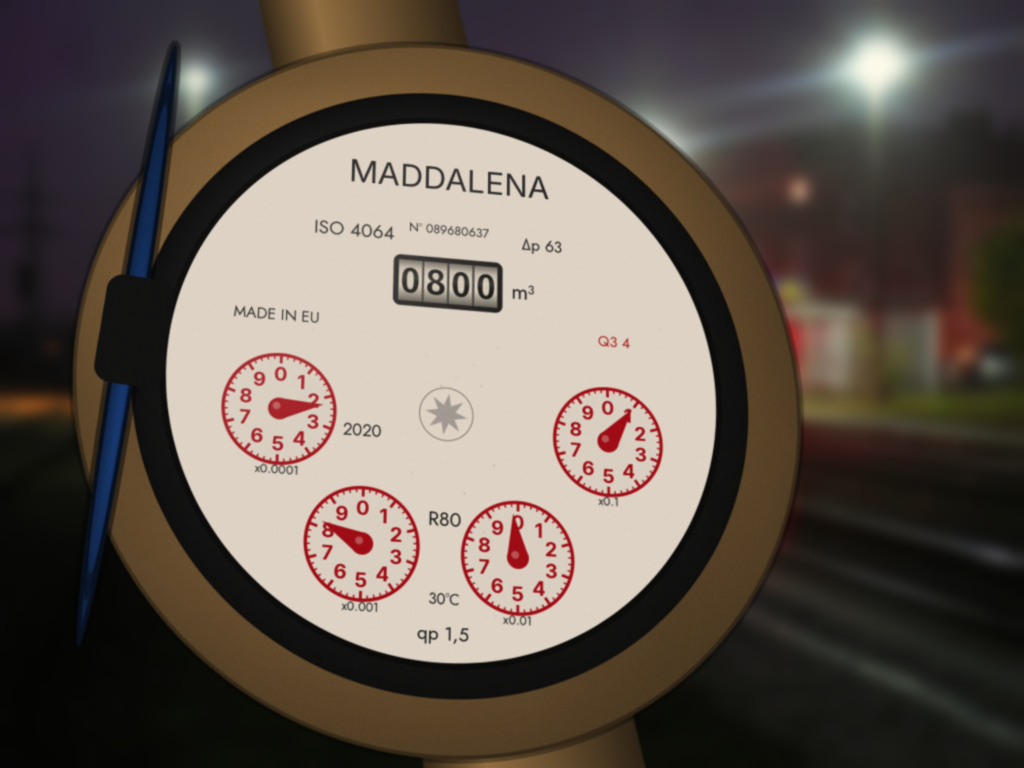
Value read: 800.0982,m³
